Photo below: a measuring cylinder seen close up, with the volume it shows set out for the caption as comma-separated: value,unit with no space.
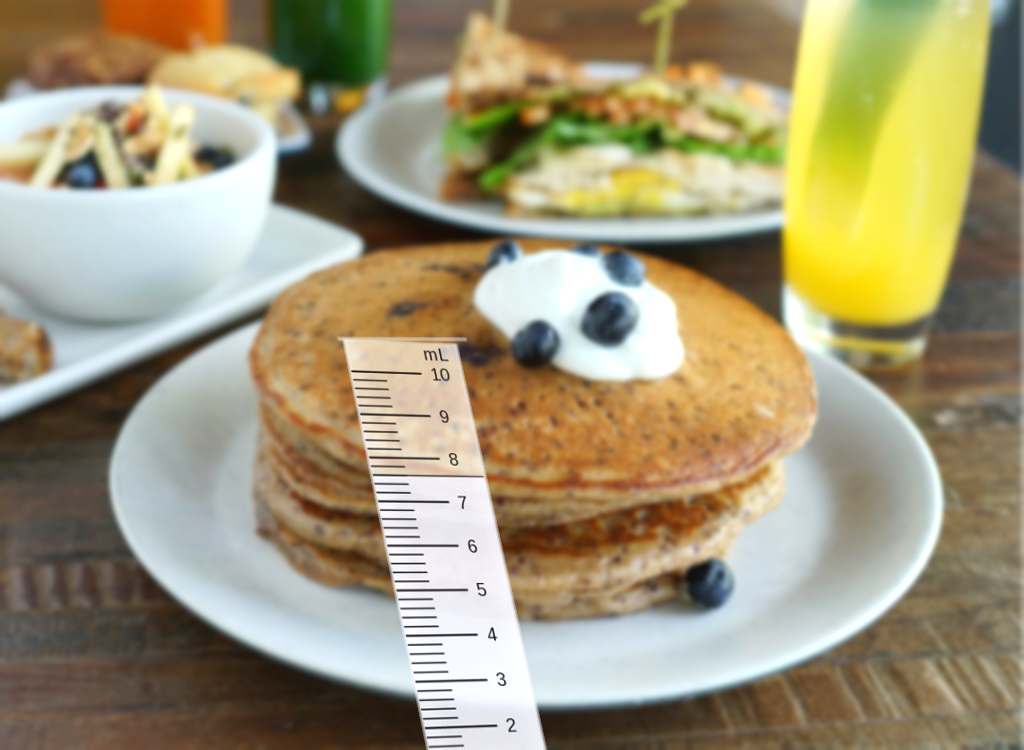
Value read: 7.6,mL
